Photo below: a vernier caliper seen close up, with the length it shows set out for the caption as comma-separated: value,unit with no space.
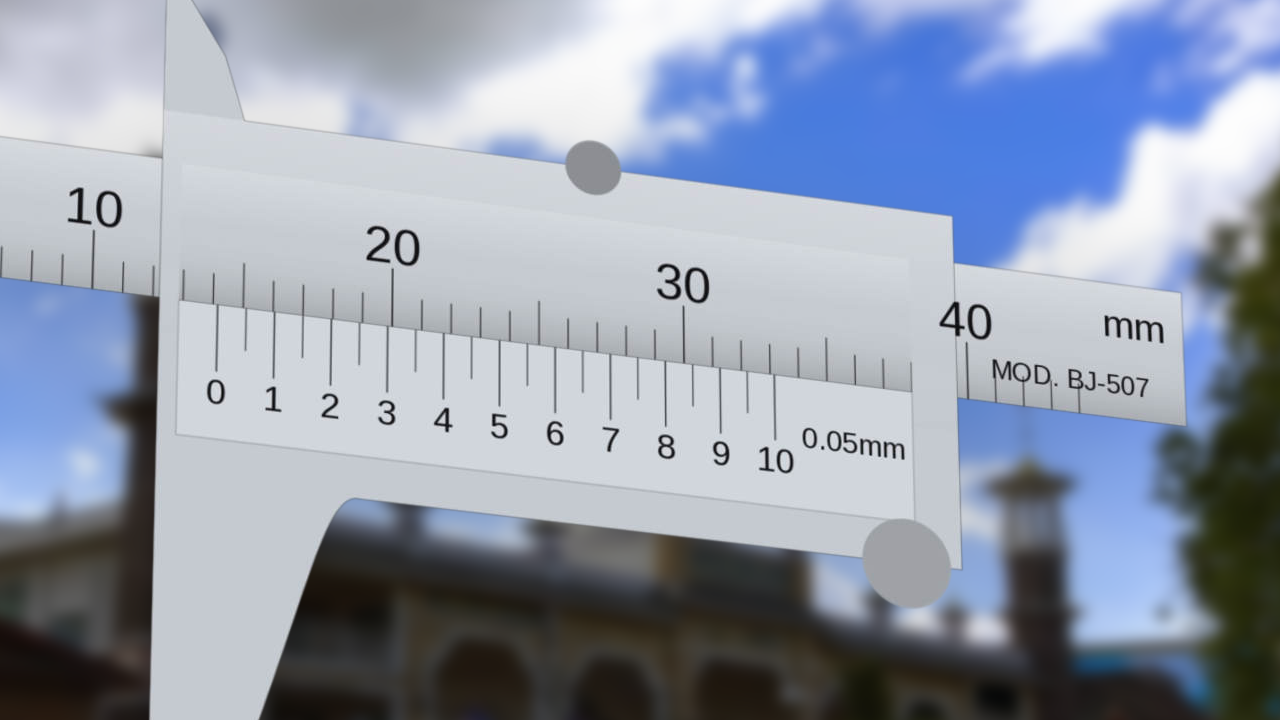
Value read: 14.15,mm
